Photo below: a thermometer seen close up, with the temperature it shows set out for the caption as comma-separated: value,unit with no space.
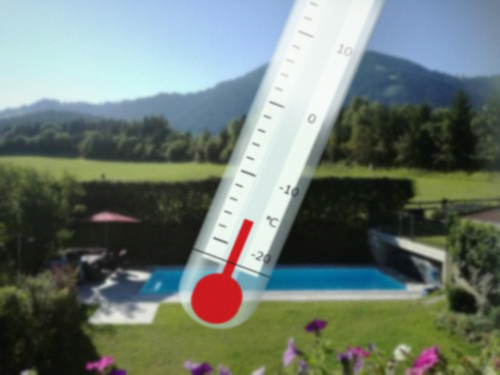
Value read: -16,°C
